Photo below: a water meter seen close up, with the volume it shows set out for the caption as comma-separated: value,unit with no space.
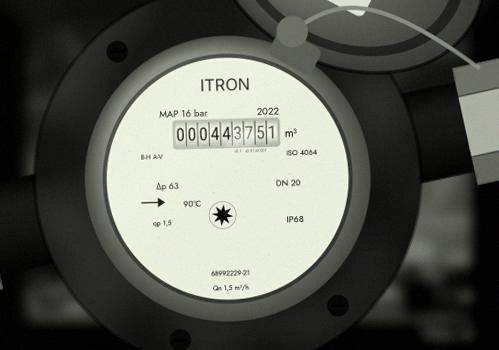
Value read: 44.3751,m³
